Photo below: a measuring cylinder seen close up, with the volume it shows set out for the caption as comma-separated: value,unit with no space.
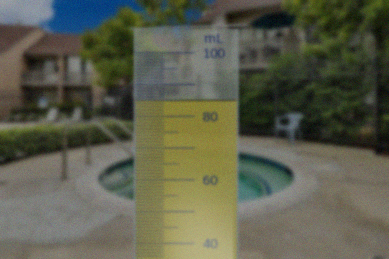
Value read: 85,mL
